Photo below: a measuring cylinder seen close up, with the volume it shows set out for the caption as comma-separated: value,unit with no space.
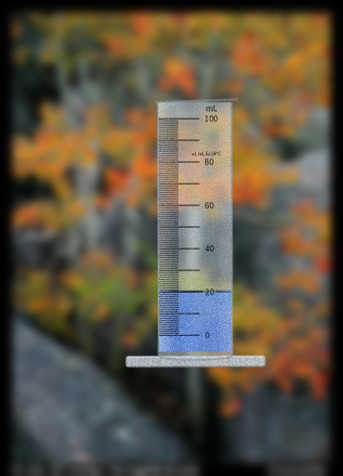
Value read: 20,mL
